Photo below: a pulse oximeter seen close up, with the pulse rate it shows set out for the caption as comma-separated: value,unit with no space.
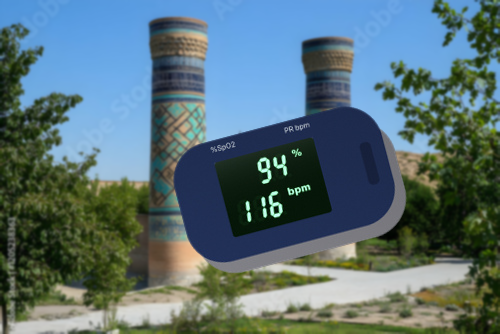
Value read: 116,bpm
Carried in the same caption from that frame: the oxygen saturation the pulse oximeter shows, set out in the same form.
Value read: 94,%
